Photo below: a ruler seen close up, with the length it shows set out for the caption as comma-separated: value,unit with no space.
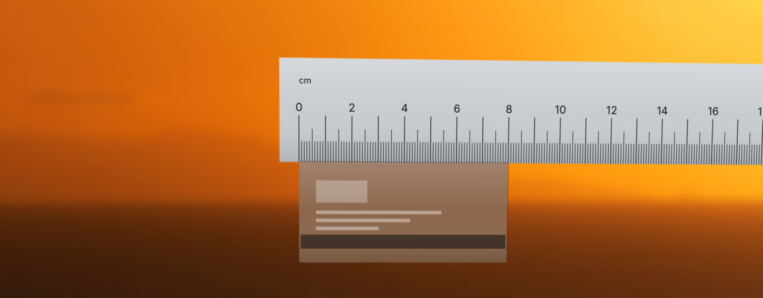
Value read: 8,cm
